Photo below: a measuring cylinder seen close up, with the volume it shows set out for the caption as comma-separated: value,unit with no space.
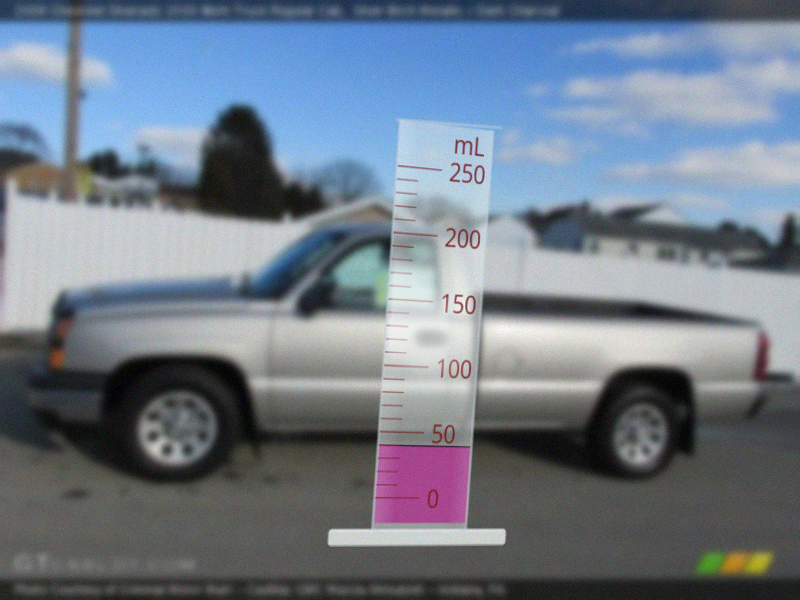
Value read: 40,mL
